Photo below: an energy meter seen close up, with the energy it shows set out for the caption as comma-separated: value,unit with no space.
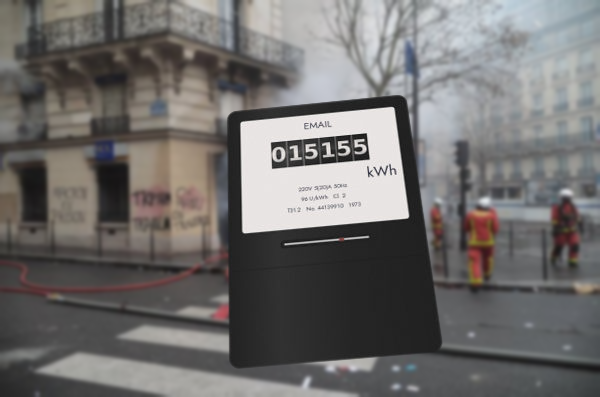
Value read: 15155,kWh
